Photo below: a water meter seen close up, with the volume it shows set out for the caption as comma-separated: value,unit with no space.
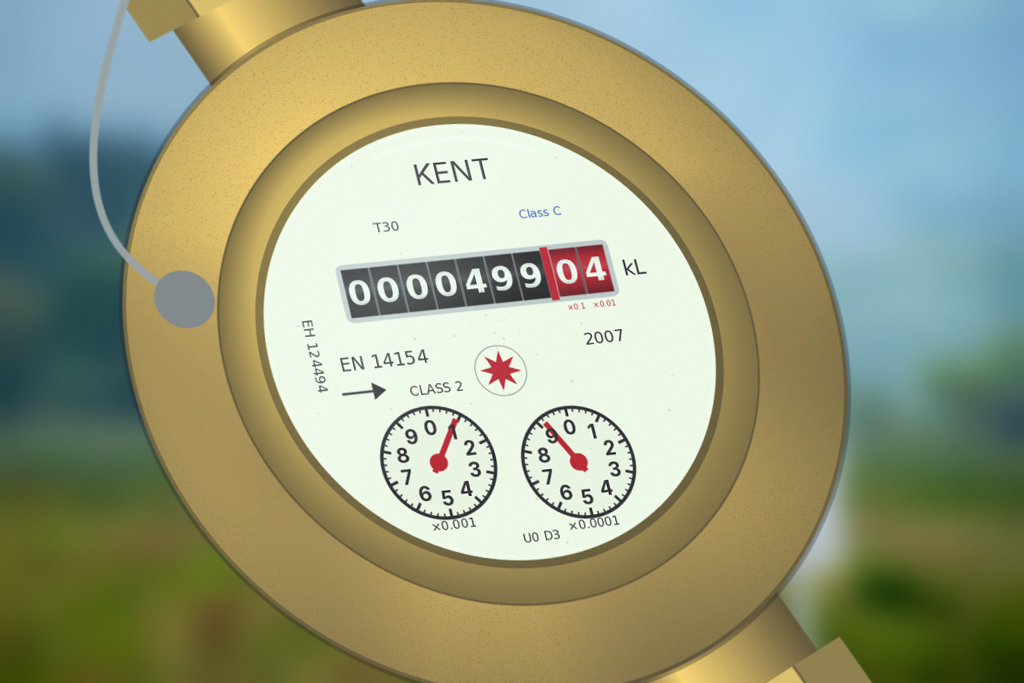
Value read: 499.0409,kL
